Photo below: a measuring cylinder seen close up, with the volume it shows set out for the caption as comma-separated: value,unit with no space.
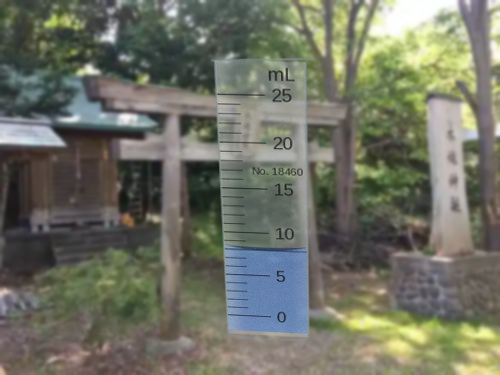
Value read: 8,mL
